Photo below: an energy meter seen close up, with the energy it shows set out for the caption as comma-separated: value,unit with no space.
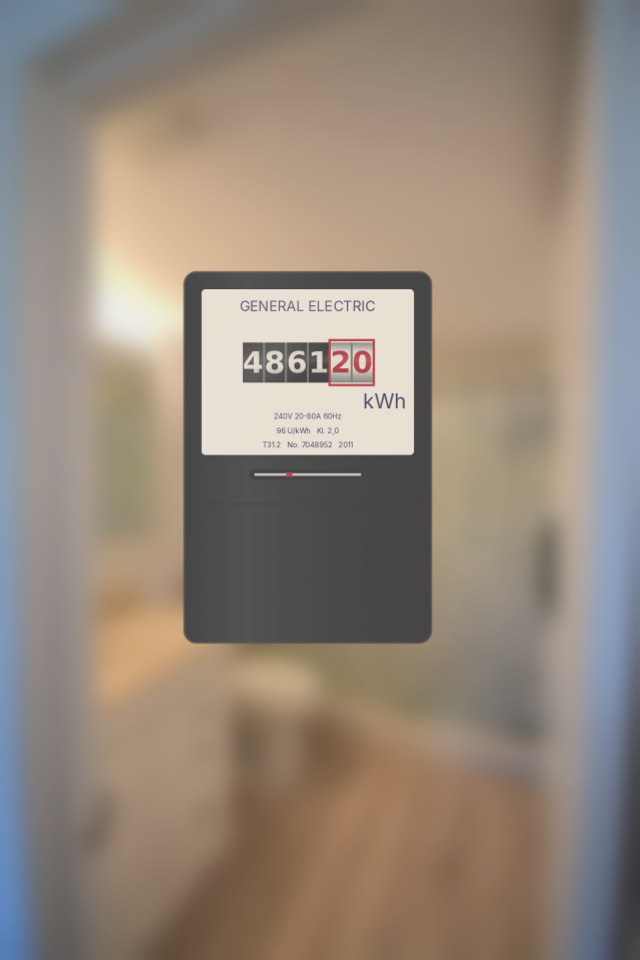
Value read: 4861.20,kWh
